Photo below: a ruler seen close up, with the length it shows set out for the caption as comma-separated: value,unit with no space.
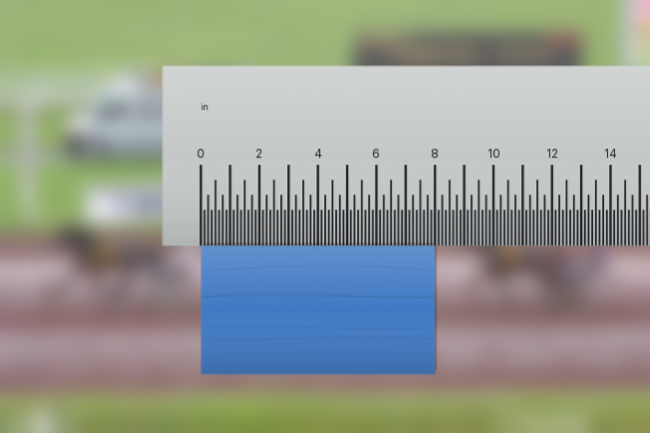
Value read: 8,in
